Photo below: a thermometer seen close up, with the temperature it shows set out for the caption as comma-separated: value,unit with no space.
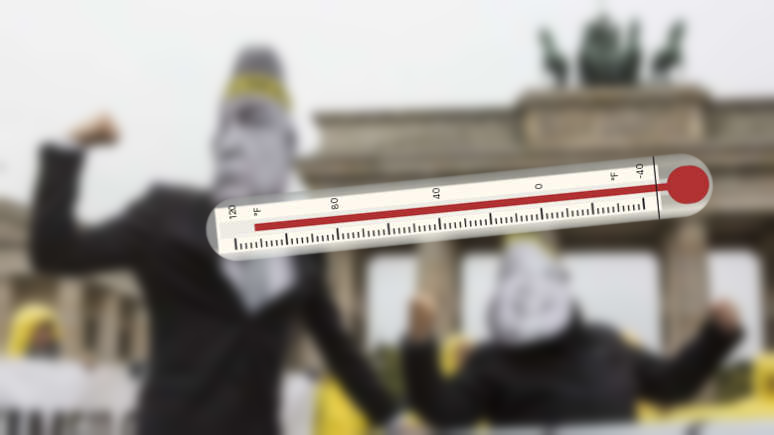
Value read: 112,°F
